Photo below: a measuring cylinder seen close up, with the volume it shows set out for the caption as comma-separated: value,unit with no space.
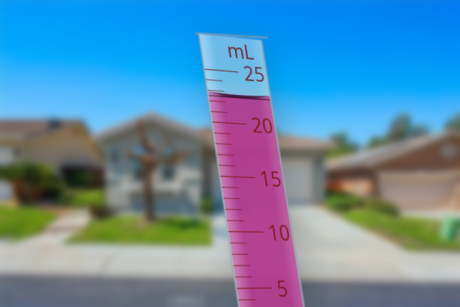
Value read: 22.5,mL
